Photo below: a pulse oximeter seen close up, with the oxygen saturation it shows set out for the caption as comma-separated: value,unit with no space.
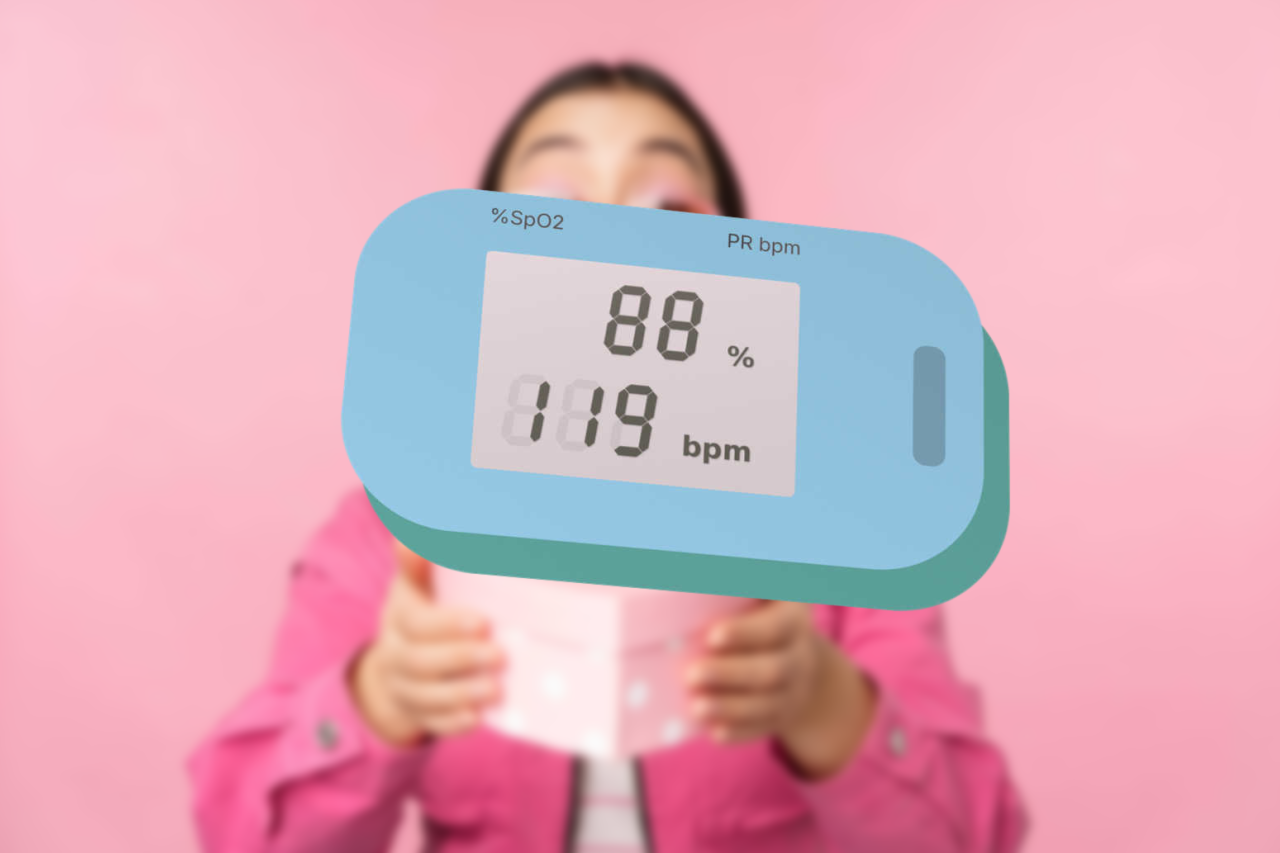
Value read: 88,%
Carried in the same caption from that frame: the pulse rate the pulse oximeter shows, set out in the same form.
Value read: 119,bpm
